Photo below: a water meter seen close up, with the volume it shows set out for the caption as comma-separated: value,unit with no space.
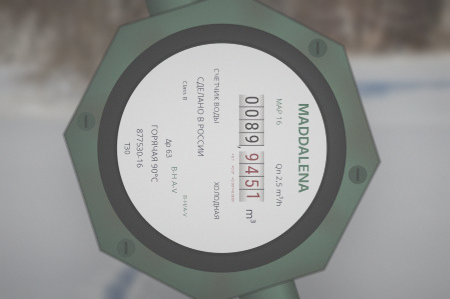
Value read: 89.9451,m³
